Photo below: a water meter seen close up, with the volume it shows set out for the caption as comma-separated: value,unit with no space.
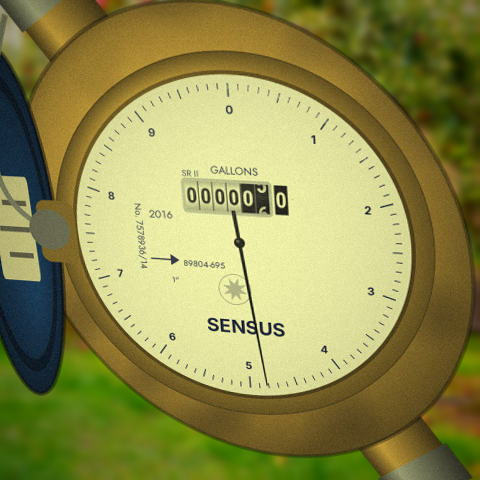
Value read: 54.8,gal
